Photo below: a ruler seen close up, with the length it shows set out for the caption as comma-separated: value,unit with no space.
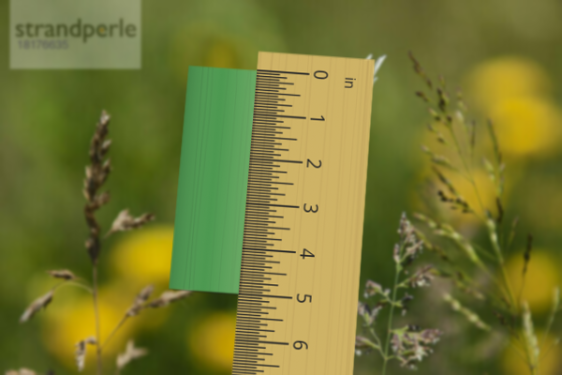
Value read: 5,in
